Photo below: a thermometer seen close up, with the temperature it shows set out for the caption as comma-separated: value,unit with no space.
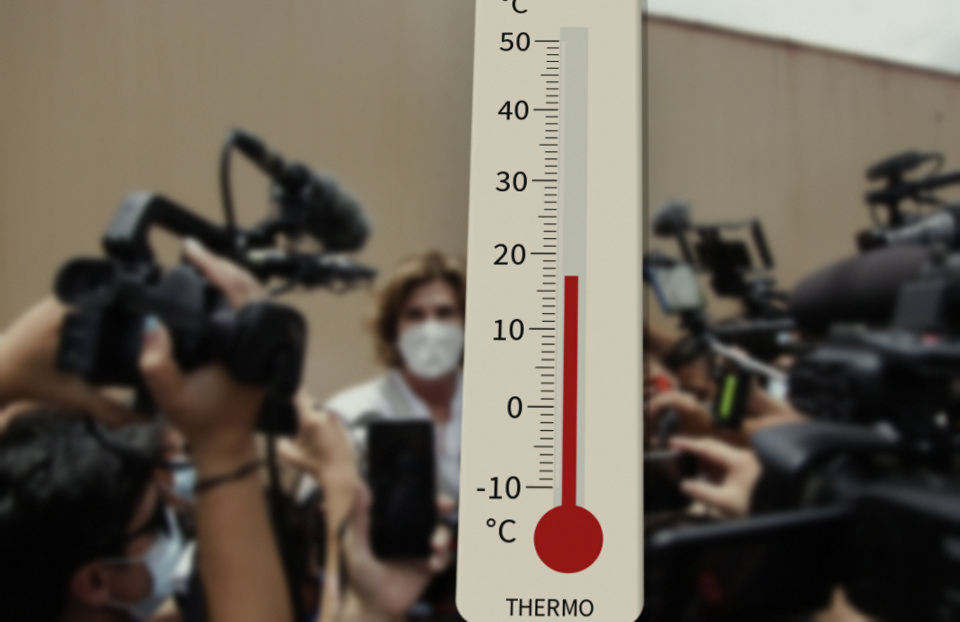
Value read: 17,°C
